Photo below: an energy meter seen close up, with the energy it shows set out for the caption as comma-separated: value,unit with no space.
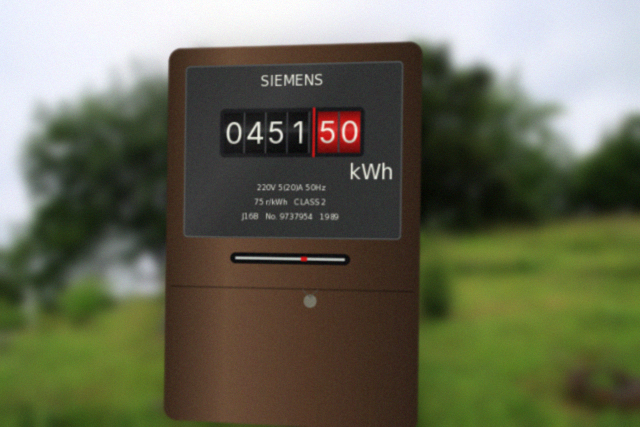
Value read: 451.50,kWh
